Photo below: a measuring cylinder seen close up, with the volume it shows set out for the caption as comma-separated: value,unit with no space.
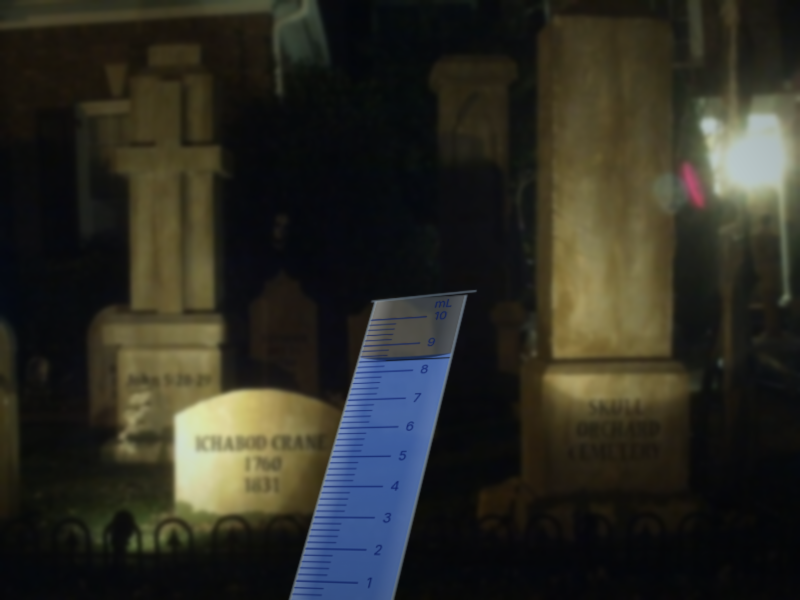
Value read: 8.4,mL
